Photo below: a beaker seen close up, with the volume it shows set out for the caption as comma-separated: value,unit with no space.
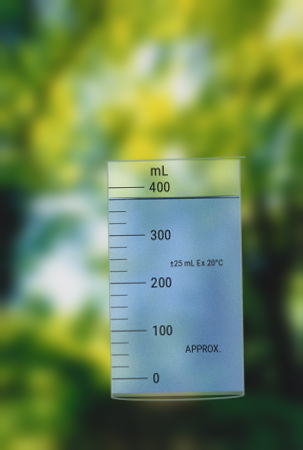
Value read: 375,mL
